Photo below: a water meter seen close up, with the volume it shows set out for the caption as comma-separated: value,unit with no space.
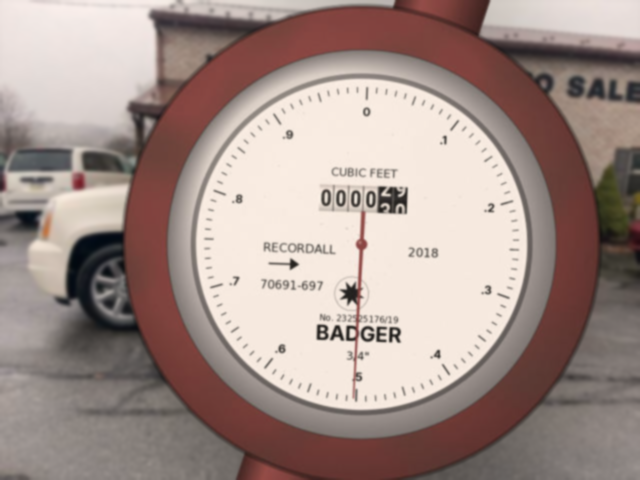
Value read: 29.50,ft³
